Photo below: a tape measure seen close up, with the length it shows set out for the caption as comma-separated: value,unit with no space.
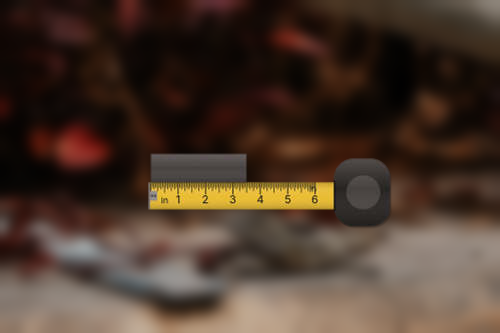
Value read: 3.5,in
